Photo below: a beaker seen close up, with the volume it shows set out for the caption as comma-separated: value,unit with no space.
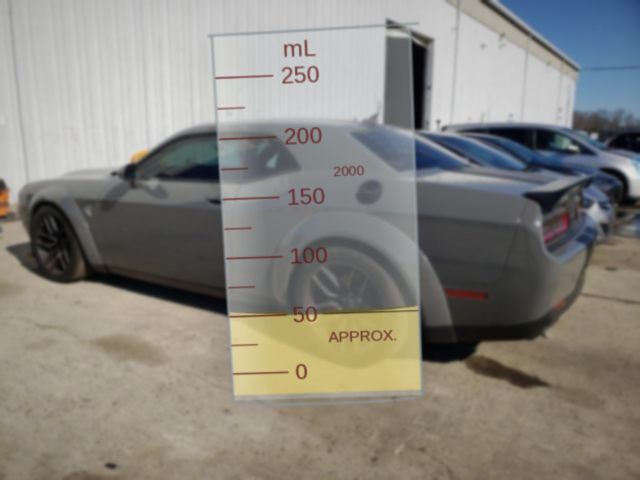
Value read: 50,mL
